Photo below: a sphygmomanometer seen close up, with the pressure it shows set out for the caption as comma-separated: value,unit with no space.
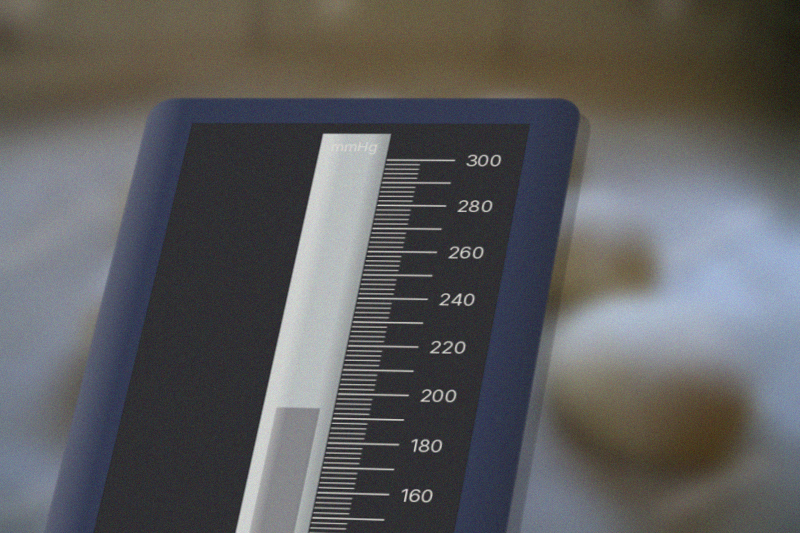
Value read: 194,mmHg
